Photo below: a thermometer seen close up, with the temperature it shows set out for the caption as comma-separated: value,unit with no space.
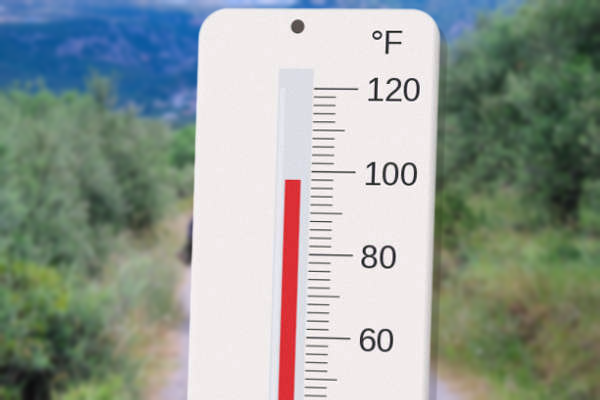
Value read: 98,°F
